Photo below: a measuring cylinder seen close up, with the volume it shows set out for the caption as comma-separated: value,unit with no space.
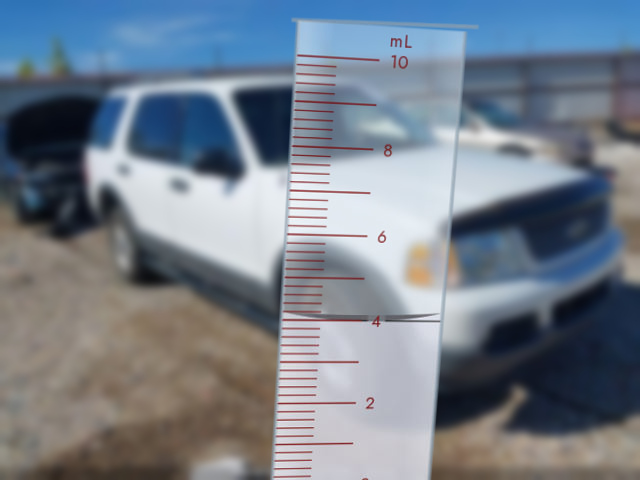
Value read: 4,mL
